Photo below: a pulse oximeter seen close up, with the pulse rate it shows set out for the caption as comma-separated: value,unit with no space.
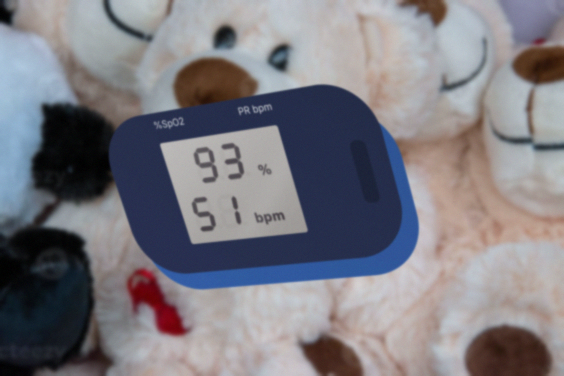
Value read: 51,bpm
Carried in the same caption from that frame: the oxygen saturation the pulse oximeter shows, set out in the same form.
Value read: 93,%
